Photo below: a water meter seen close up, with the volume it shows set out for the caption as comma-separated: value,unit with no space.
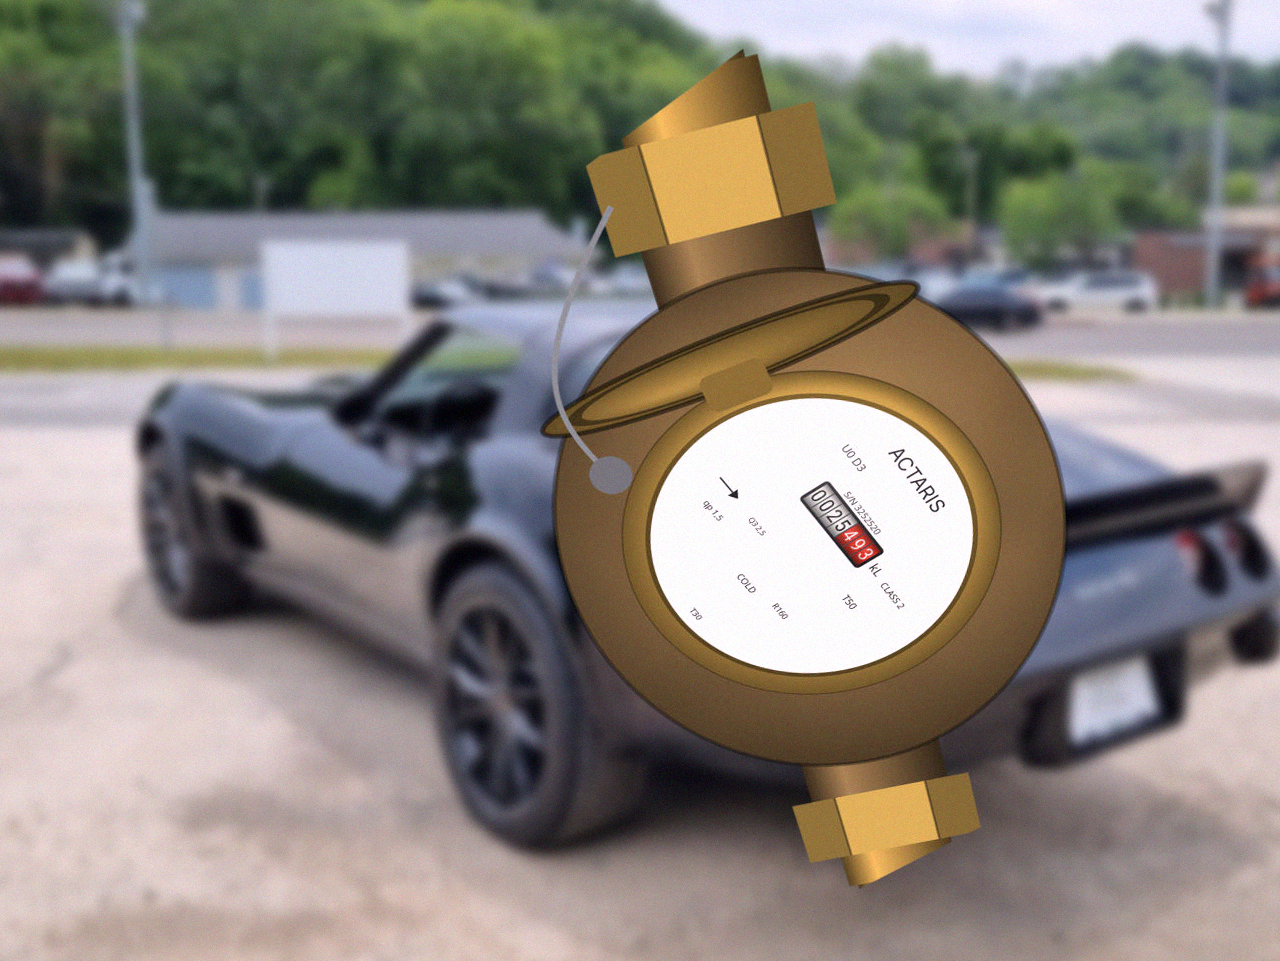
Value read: 25.493,kL
